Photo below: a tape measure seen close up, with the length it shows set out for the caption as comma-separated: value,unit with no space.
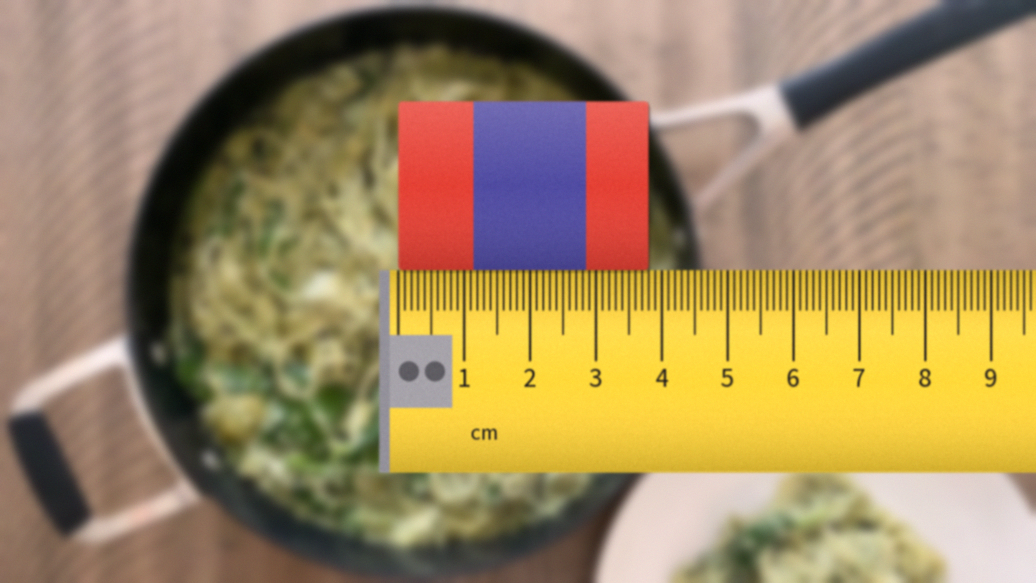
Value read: 3.8,cm
